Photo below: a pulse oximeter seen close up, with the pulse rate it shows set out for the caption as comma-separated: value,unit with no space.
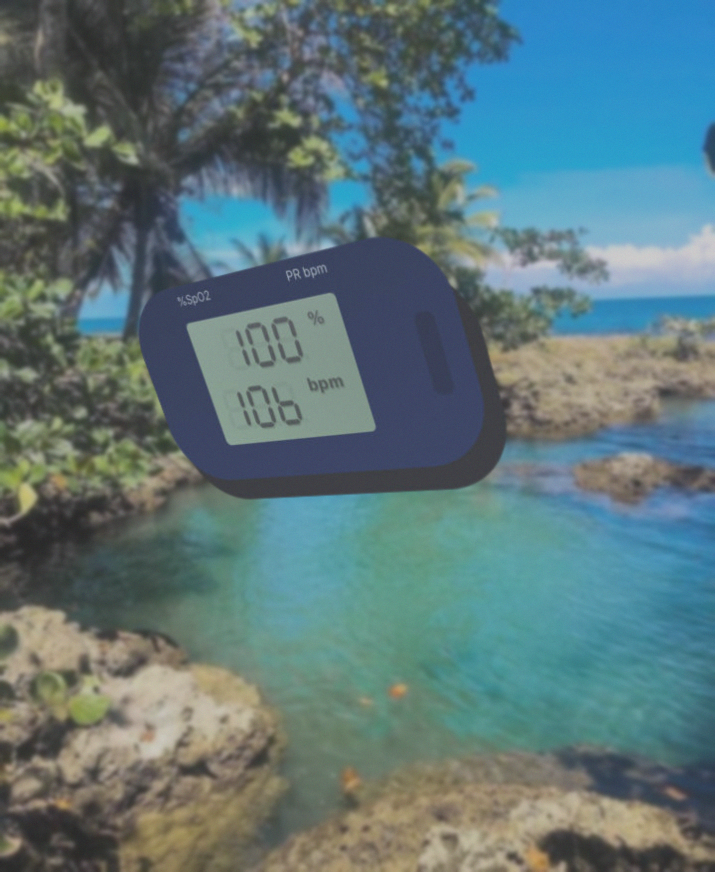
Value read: 106,bpm
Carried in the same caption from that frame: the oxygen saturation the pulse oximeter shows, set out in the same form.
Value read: 100,%
